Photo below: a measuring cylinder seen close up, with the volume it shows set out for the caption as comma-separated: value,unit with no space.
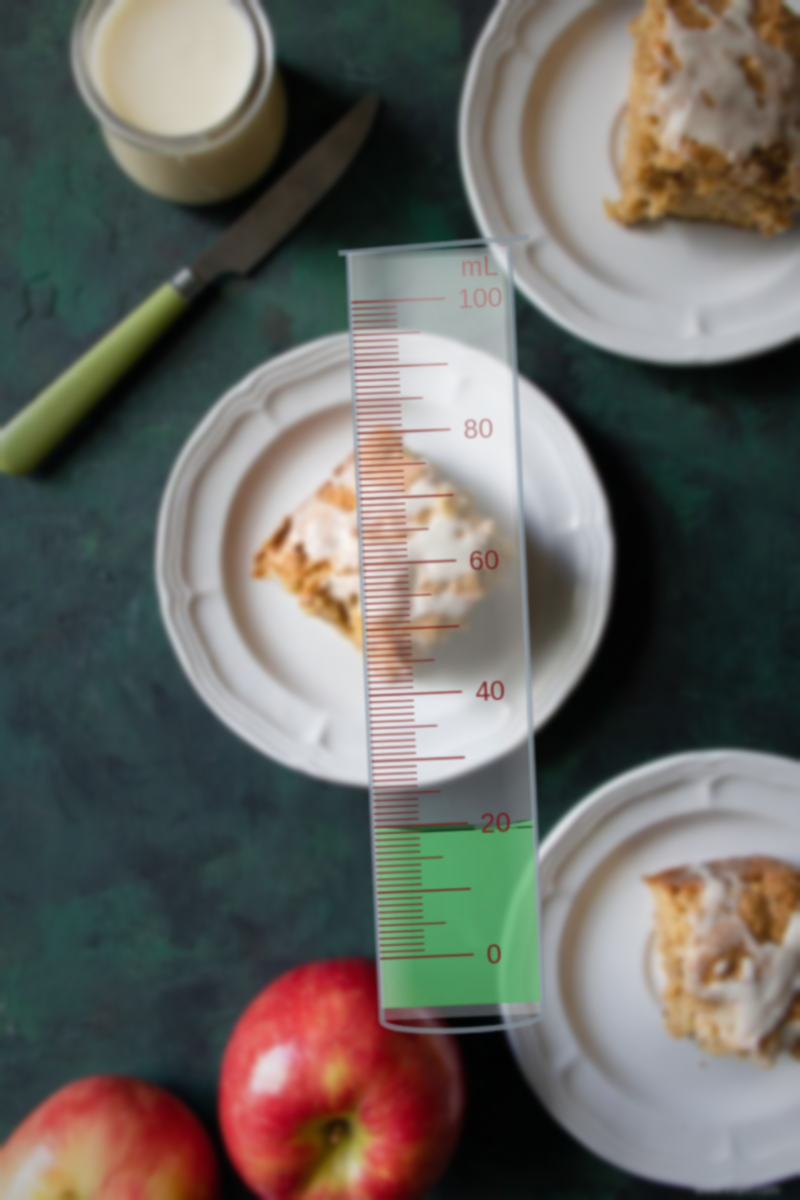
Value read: 19,mL
